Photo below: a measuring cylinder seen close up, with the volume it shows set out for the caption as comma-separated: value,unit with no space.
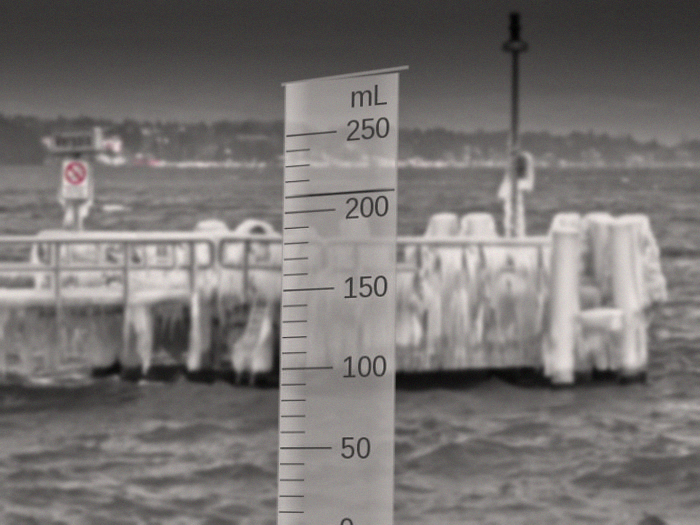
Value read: 210,mL
